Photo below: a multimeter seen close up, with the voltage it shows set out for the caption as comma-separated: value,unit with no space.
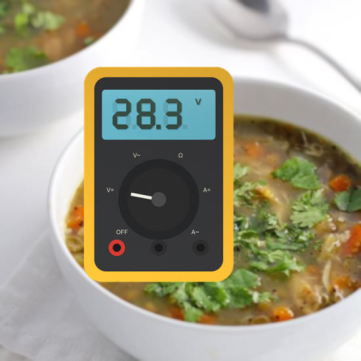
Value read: 28.3,V
